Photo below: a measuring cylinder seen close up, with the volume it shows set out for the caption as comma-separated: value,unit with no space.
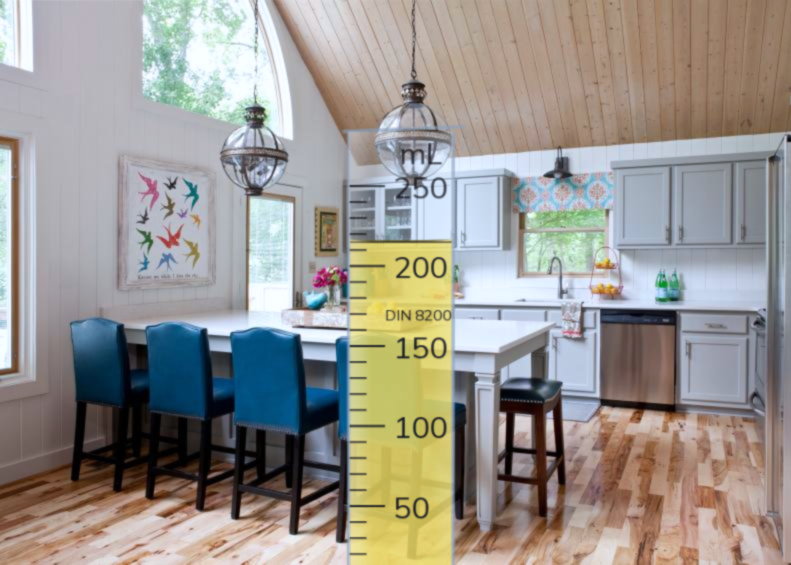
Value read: 215,mL
